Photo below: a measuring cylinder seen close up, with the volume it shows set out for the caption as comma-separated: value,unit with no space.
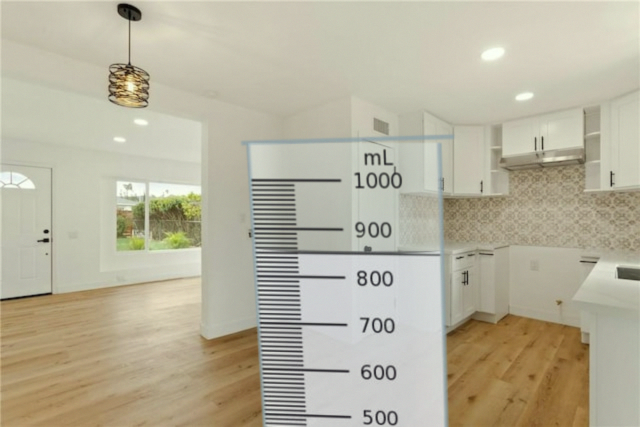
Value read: 850,mL
